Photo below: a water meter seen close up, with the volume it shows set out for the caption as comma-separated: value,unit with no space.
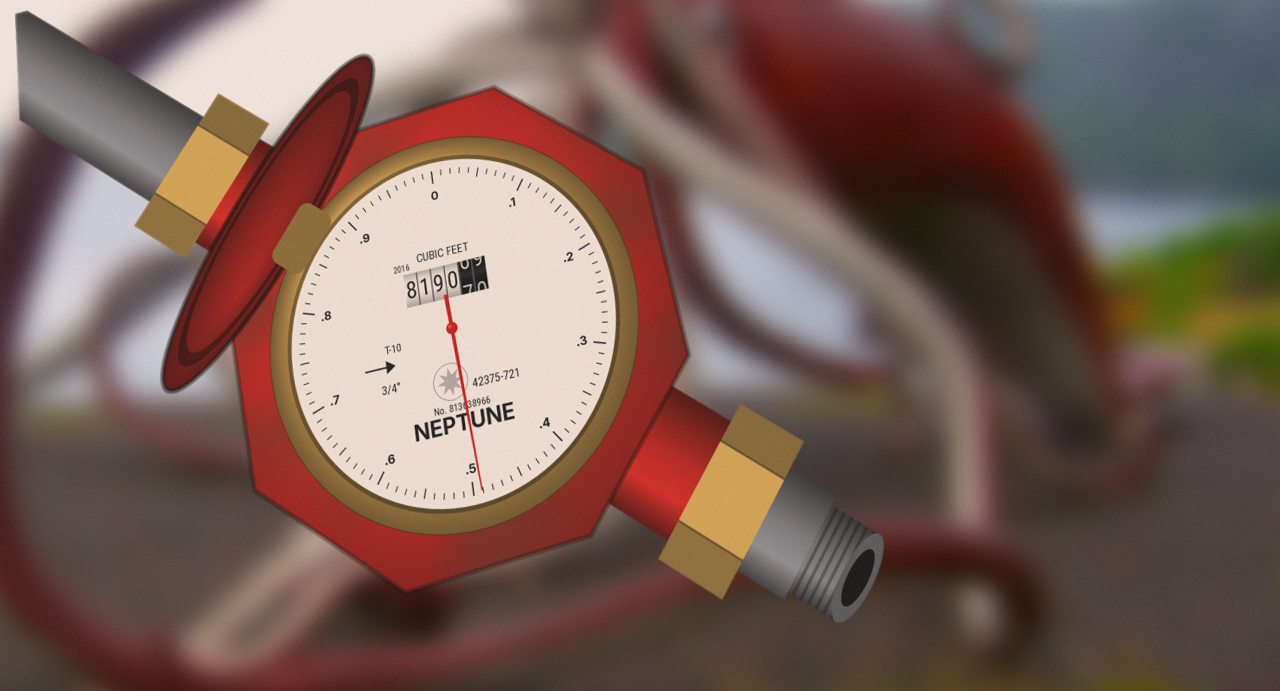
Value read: 819069.49,ft³
